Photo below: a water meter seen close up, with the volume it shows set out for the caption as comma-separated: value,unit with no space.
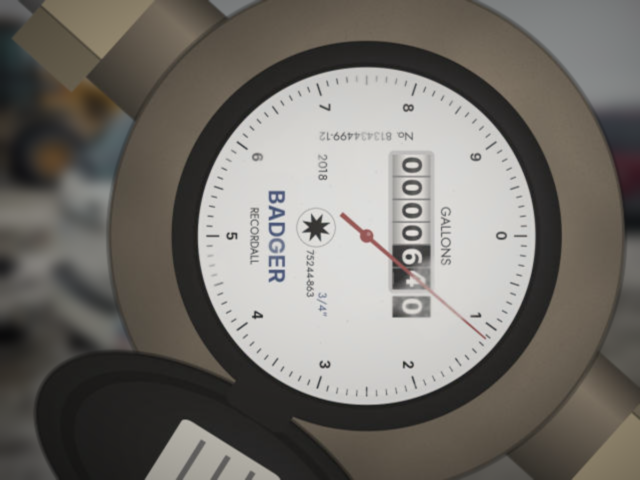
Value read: 641.1,gal
